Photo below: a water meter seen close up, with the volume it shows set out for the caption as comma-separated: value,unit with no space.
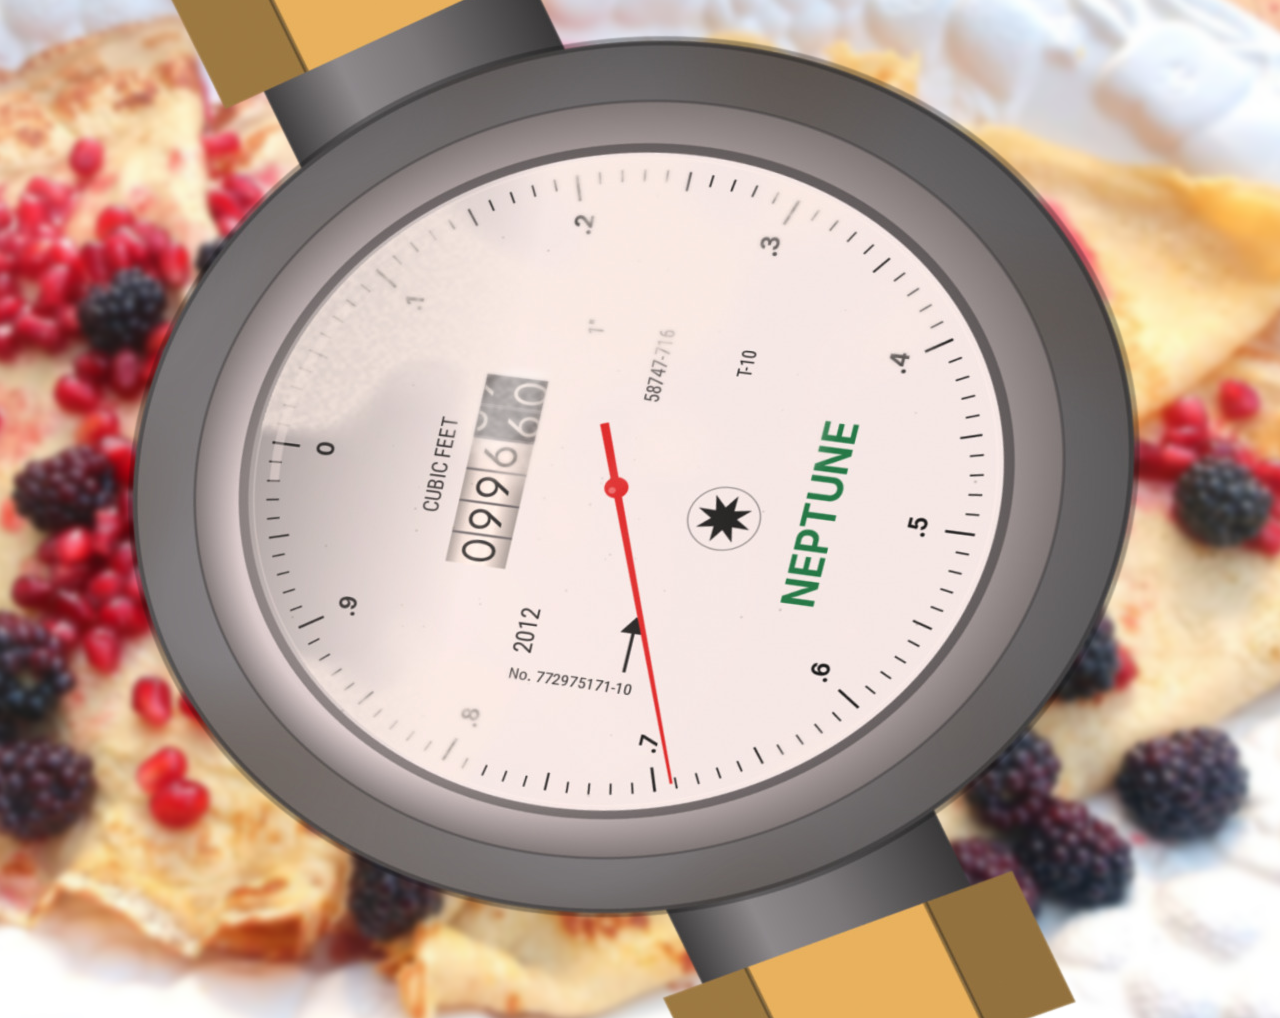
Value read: 99659.69,ft³
